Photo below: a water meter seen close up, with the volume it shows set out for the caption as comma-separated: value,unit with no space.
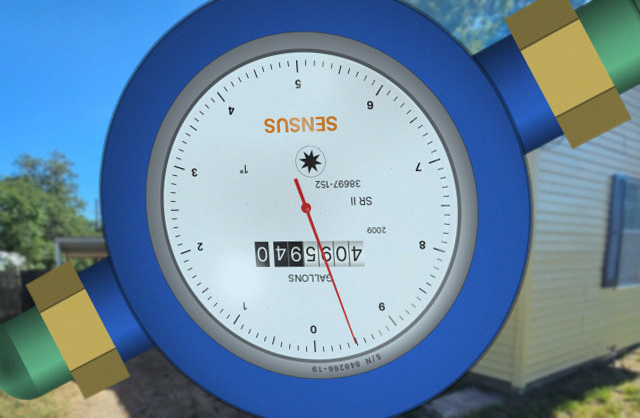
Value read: 4095939.5,gal
